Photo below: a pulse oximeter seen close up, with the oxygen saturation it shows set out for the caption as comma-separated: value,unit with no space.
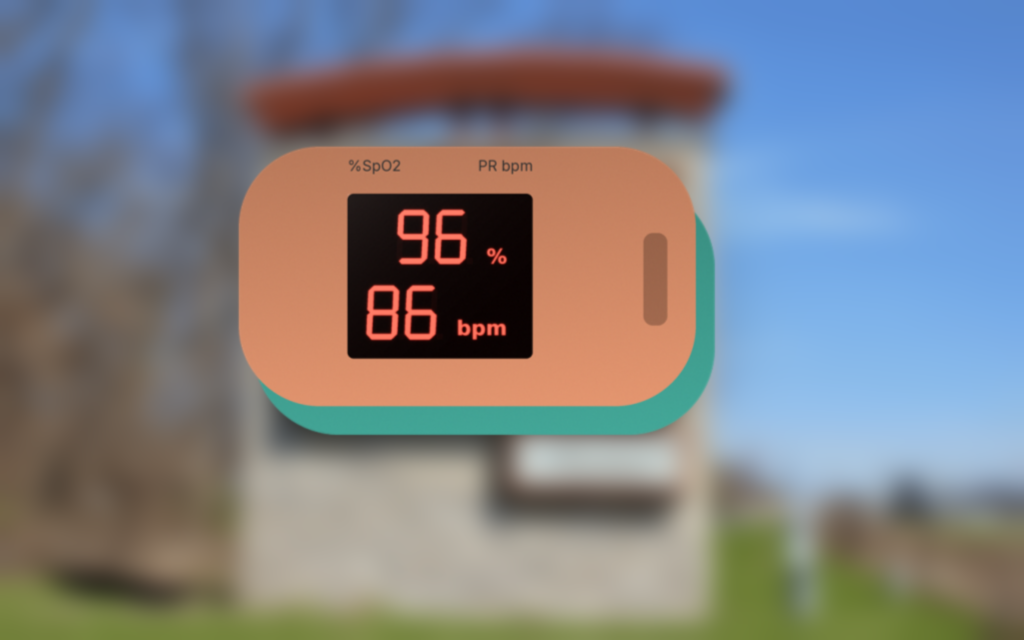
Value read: 96,%
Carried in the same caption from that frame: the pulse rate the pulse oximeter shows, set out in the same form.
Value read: 86,bpm
